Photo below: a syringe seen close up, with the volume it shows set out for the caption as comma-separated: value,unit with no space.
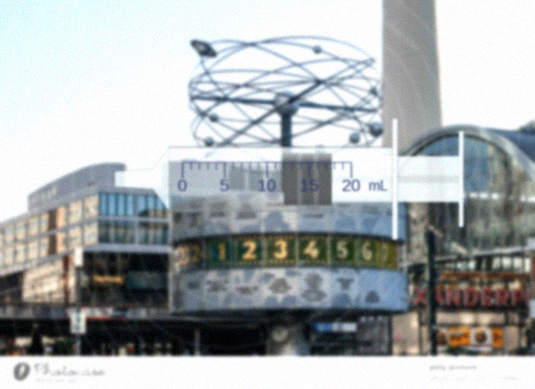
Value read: 12,mL
